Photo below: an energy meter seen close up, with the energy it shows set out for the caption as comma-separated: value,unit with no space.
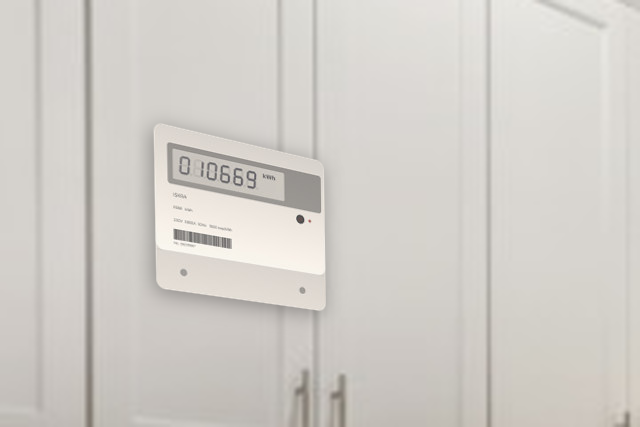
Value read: 10669,kWh
